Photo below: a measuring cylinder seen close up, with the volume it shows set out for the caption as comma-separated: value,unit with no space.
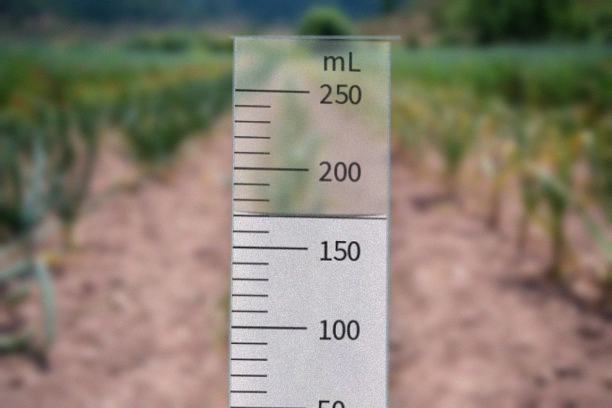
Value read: 170,mL
